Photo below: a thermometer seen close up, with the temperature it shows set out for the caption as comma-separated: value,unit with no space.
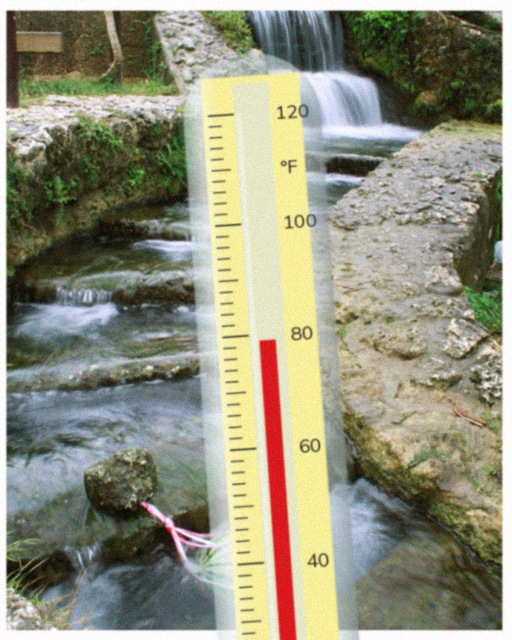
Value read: 79,°F
